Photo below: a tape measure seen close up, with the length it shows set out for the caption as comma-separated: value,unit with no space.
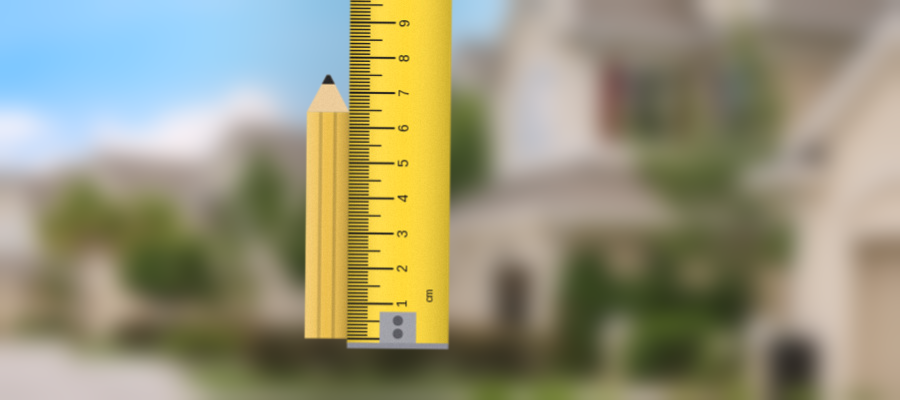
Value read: 7.5,cm
